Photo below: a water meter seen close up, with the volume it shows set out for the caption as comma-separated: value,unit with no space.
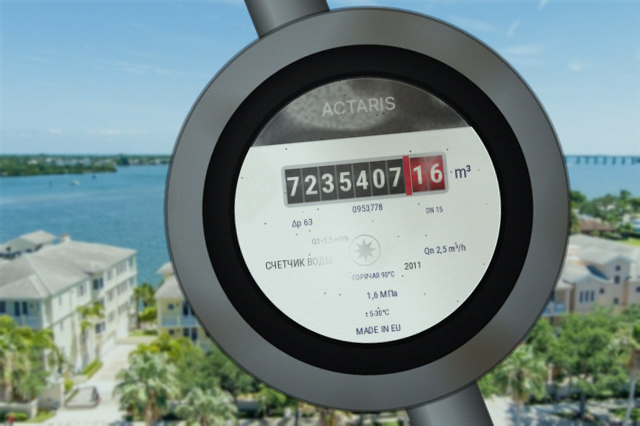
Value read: 7235407.16,m³
